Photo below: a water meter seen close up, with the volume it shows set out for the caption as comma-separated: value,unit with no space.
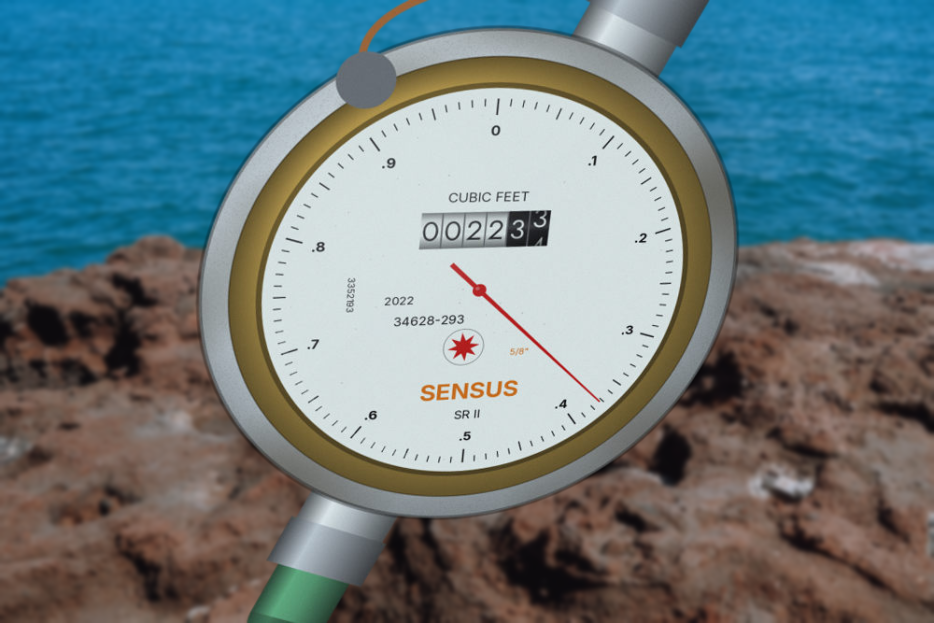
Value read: 2233.37,ft³
